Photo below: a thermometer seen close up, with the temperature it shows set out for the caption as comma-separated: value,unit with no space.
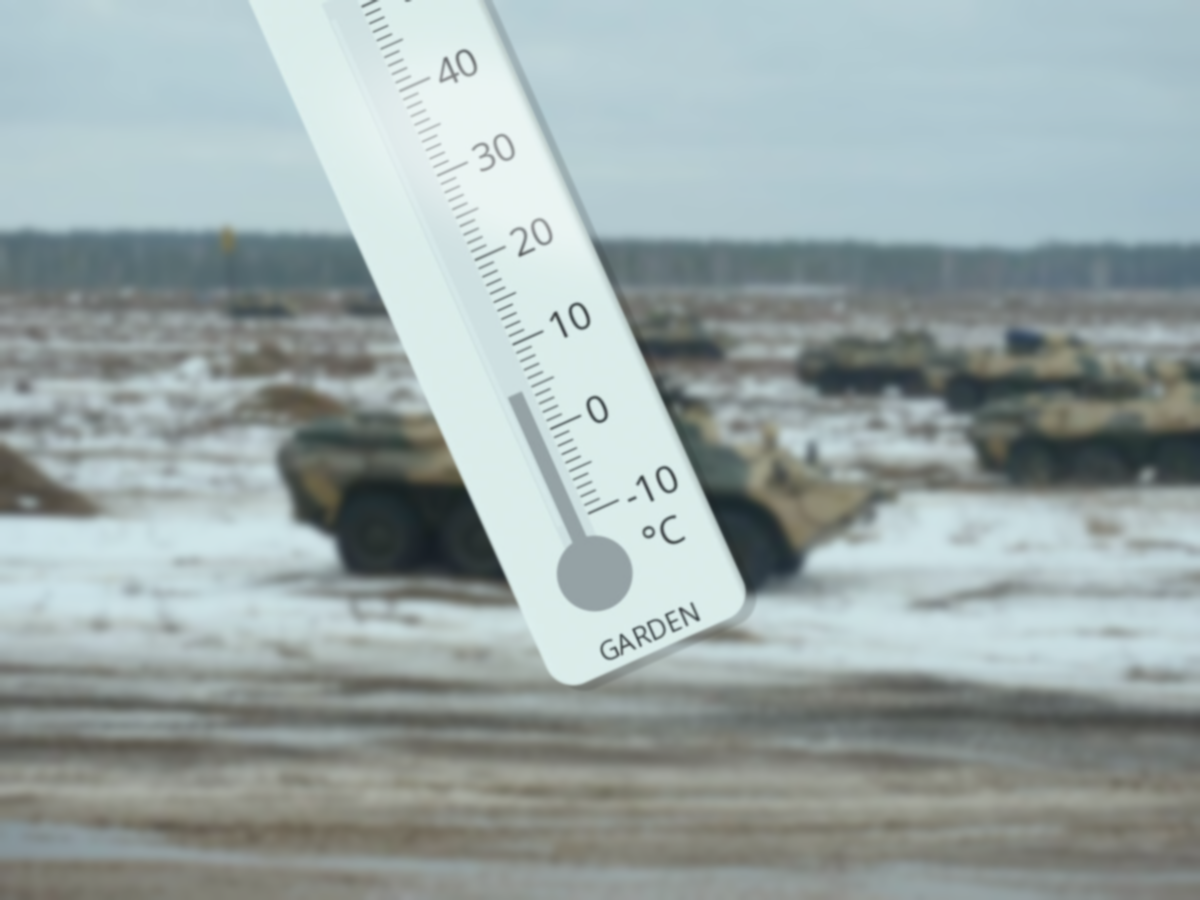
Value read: 5,°C
